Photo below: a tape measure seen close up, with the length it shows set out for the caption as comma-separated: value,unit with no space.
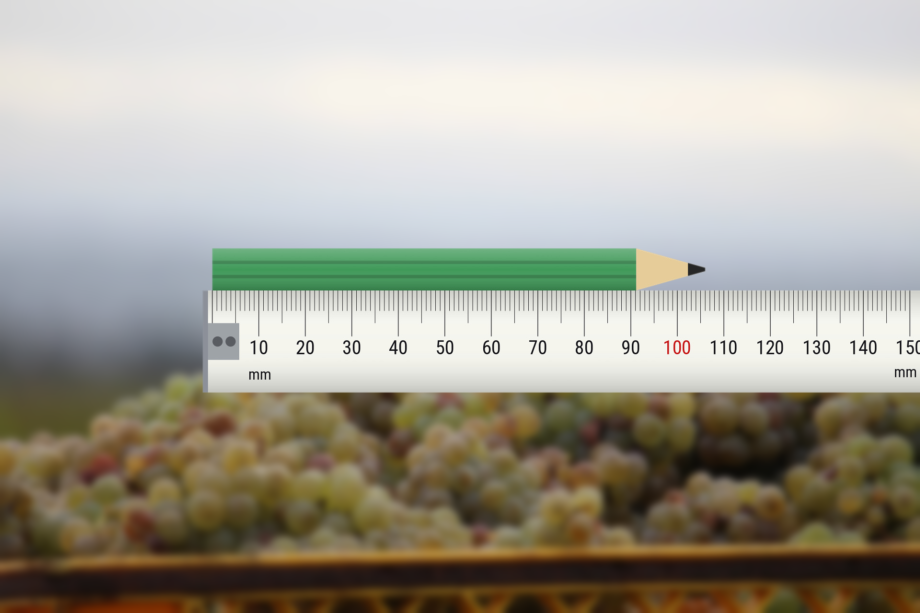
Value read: 106,mm
